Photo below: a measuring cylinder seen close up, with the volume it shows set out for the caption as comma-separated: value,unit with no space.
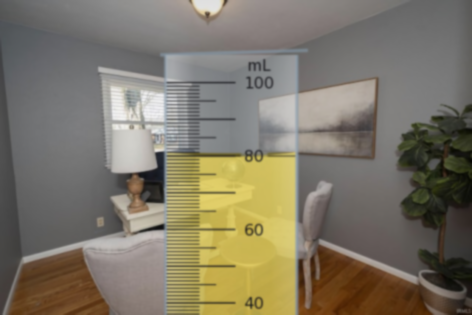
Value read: 80,mL
